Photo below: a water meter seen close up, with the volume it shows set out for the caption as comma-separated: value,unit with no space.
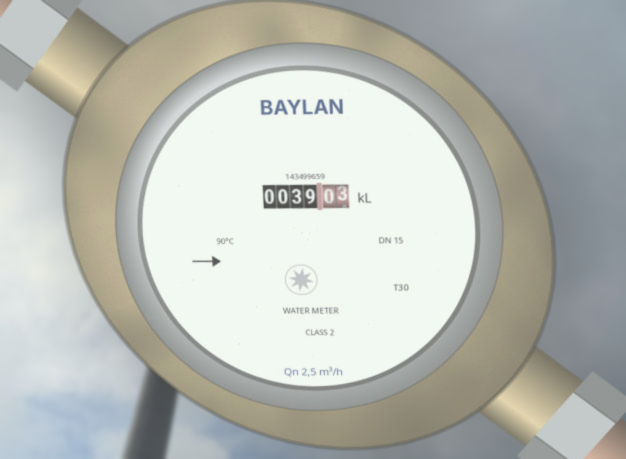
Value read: 39.03,kL
